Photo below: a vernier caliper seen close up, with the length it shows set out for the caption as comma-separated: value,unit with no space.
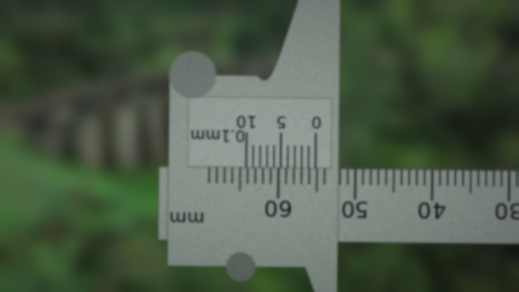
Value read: 55.2,mm
